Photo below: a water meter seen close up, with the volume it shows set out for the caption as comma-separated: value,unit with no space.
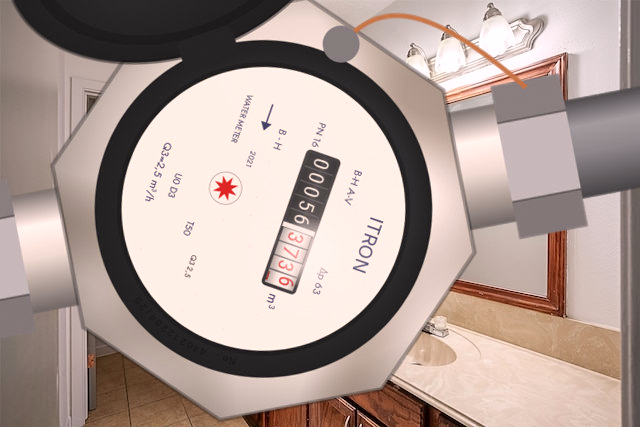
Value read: 56.3736,m³
